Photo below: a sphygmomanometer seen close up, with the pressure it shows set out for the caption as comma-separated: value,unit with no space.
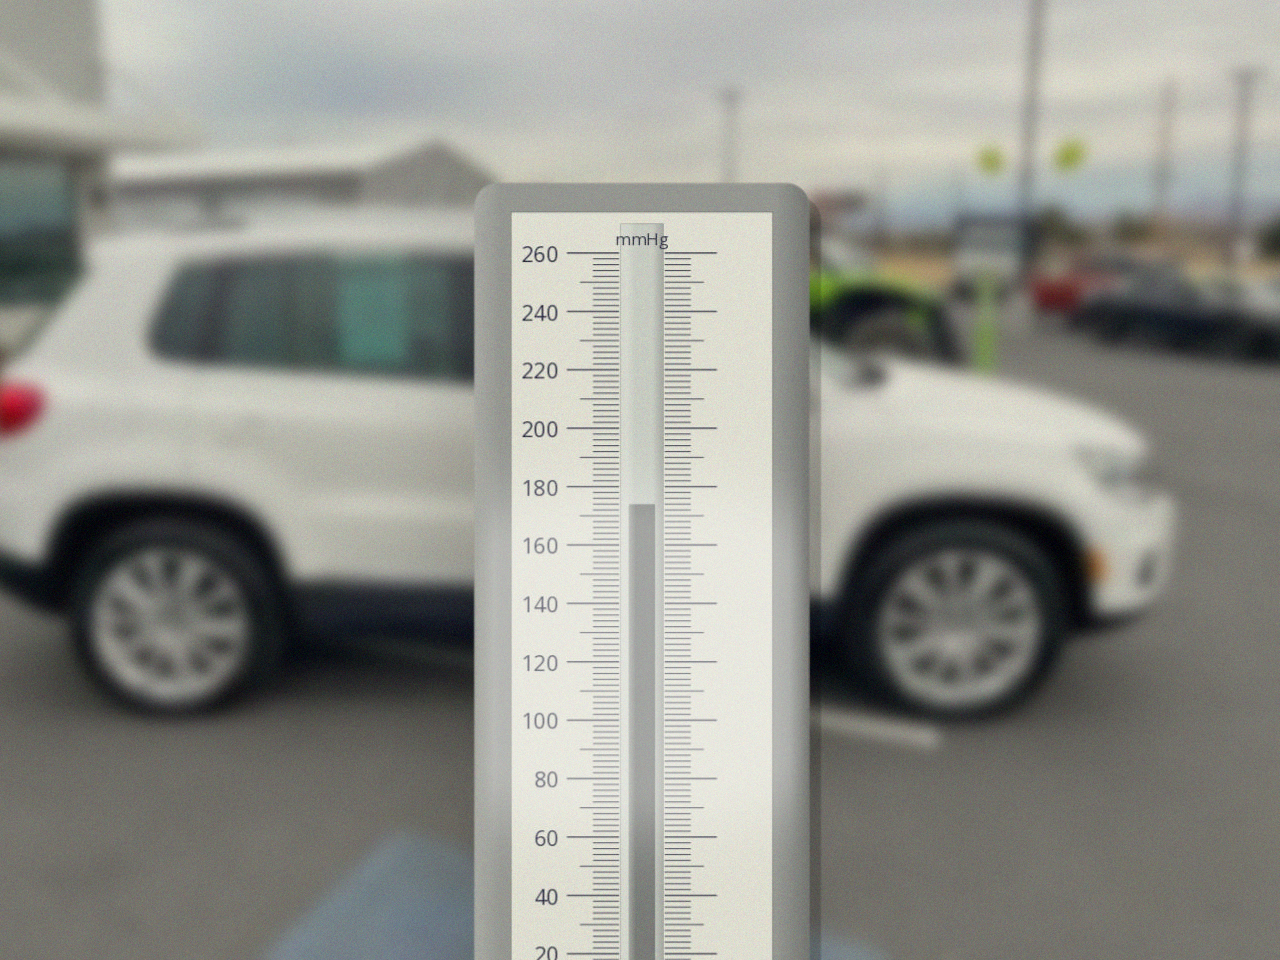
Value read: 174,mmHg
